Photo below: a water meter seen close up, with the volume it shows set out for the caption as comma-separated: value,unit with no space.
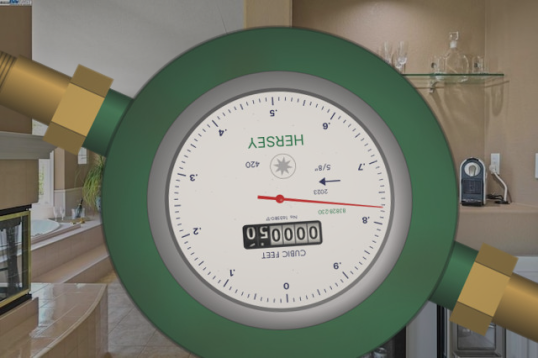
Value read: 49.77,ft³
